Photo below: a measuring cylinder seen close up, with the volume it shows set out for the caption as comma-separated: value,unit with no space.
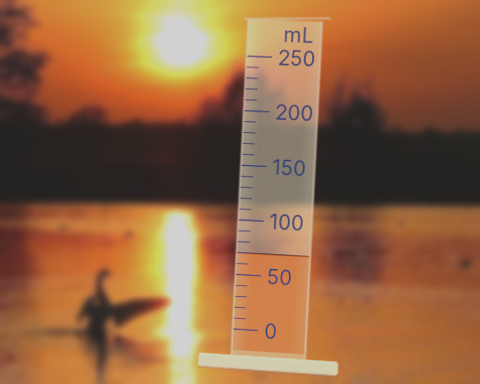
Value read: 70,mL
